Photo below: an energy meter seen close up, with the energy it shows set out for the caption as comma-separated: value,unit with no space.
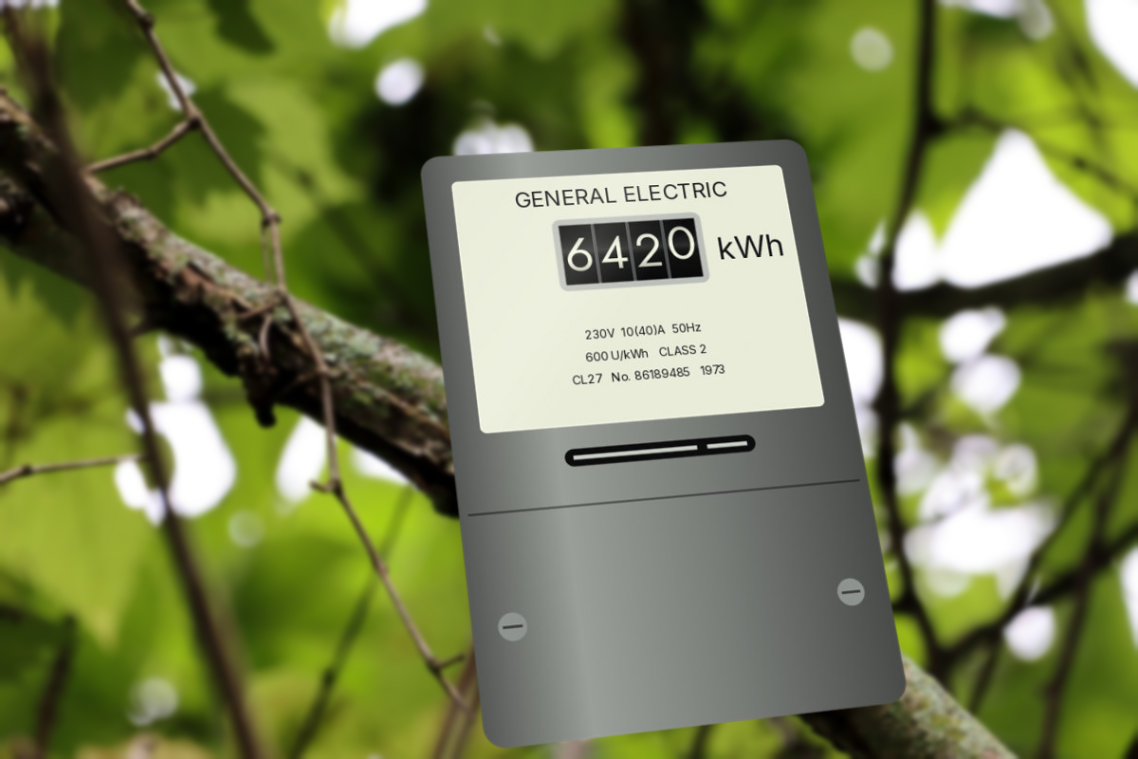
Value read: 6420,kWh
